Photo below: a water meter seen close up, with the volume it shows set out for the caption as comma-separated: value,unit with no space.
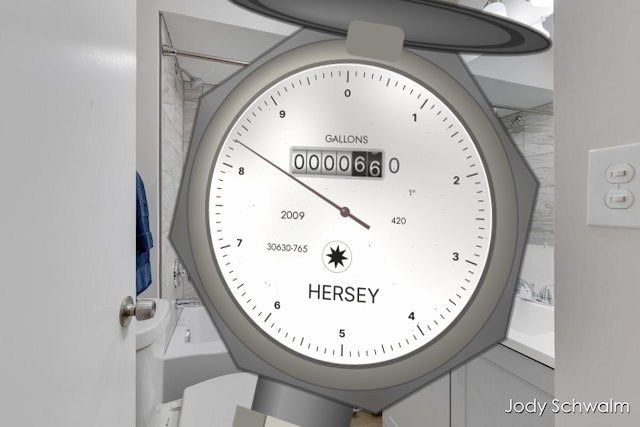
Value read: 658.3,gal
